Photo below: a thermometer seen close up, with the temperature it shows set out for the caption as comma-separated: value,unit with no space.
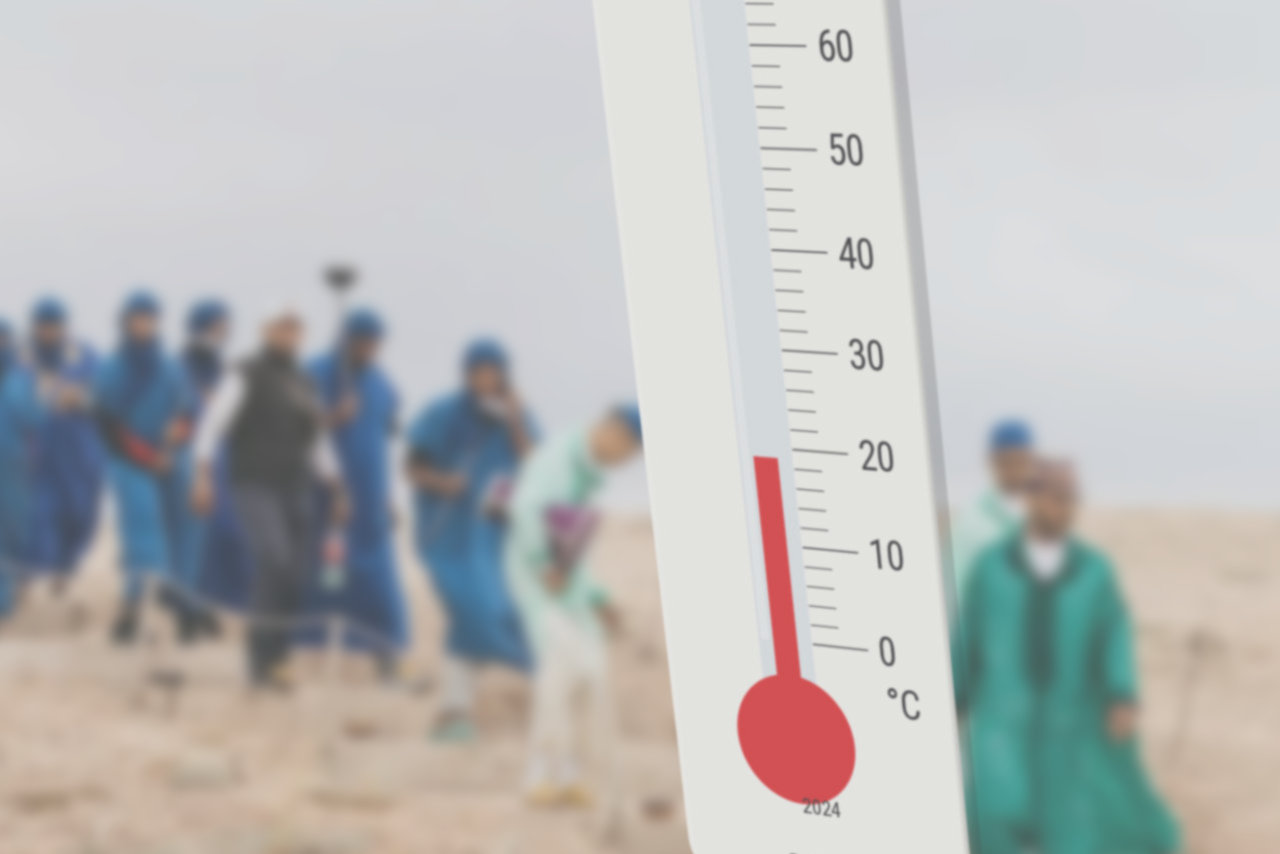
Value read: 19,°C
